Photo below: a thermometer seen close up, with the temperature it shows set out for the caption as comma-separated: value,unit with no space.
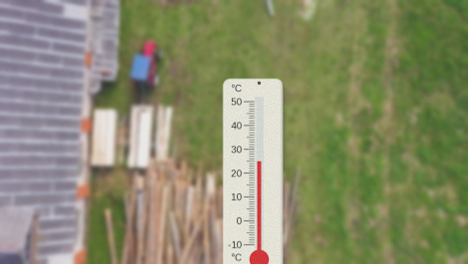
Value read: 25,°C
